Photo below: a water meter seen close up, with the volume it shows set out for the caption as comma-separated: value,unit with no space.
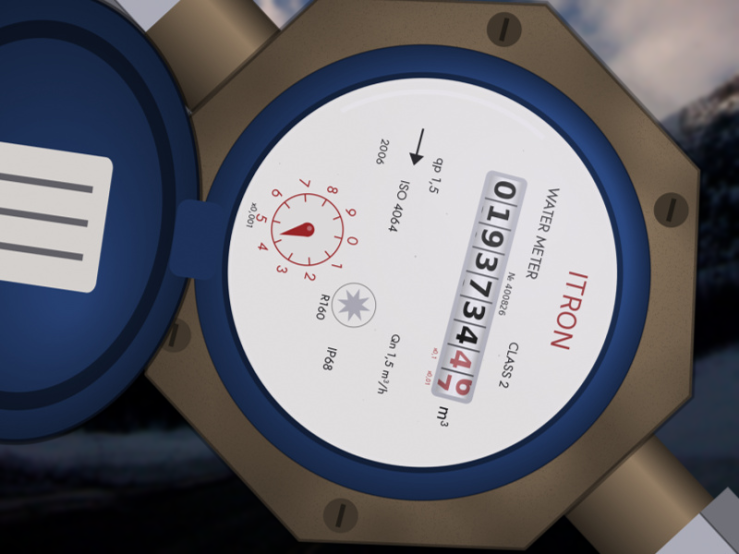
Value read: 193734.464,m³
